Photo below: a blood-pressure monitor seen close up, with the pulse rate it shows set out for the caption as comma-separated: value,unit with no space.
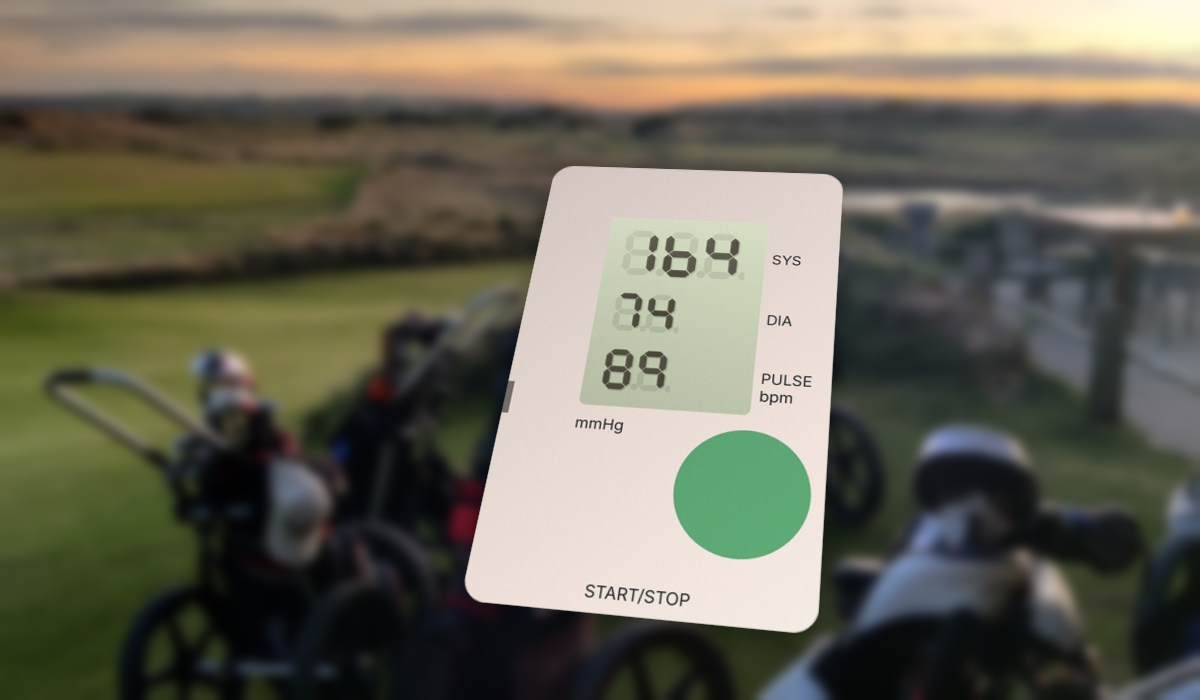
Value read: 89,bpm
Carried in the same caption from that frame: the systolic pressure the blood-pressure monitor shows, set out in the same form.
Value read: 164,mmHg
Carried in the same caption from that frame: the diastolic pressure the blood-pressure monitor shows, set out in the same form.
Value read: 74,mmHg
